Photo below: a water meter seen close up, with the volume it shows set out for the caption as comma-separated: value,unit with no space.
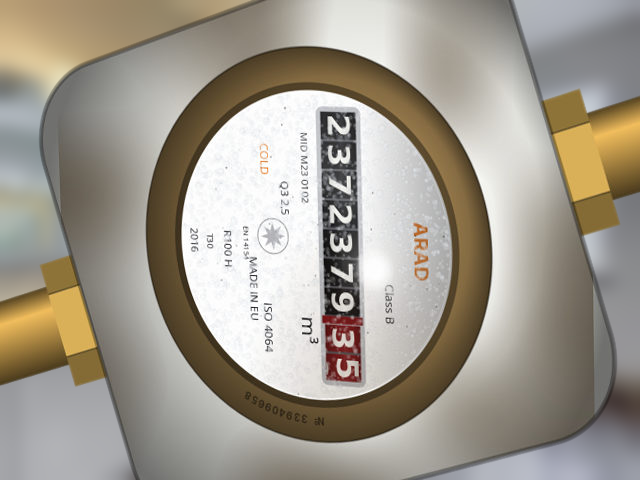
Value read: 2372379.35,m³
